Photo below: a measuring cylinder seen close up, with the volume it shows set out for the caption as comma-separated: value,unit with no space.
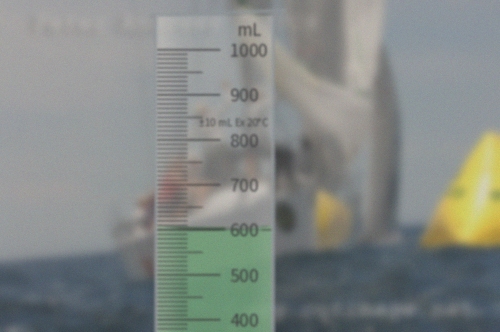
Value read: 600,mL
